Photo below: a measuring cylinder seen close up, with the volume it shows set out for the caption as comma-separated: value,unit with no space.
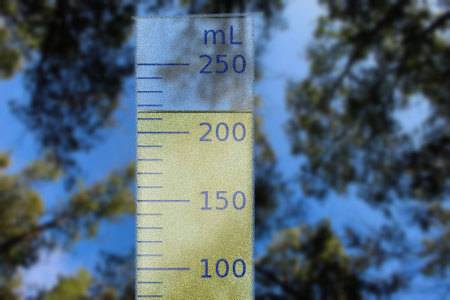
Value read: 215,mL
